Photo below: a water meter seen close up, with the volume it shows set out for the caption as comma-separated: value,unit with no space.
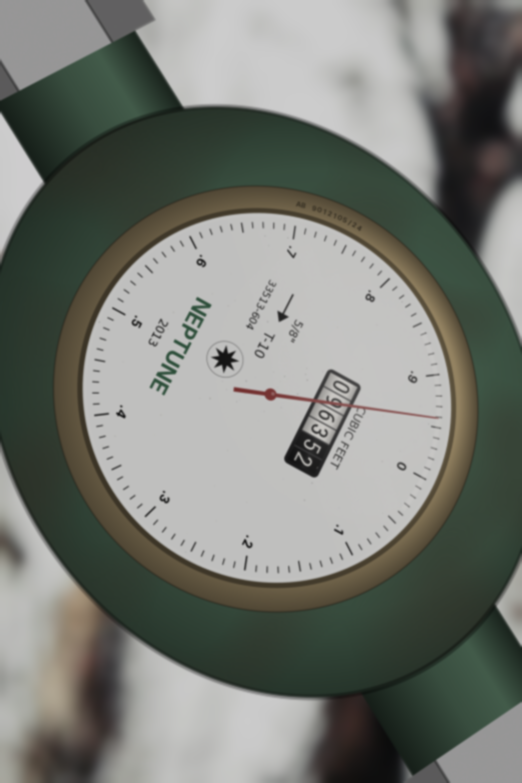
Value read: 96351.94,ft³
